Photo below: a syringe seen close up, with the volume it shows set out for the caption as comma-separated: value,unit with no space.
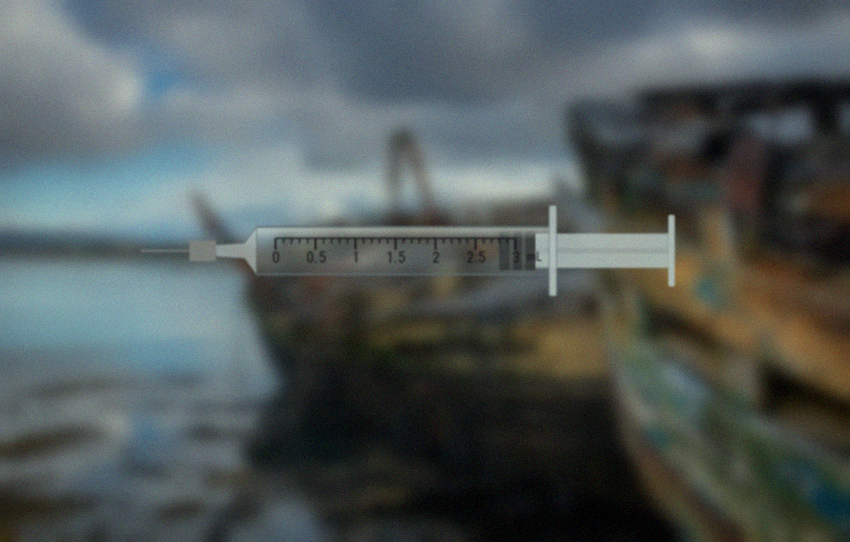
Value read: 2.8,mL
